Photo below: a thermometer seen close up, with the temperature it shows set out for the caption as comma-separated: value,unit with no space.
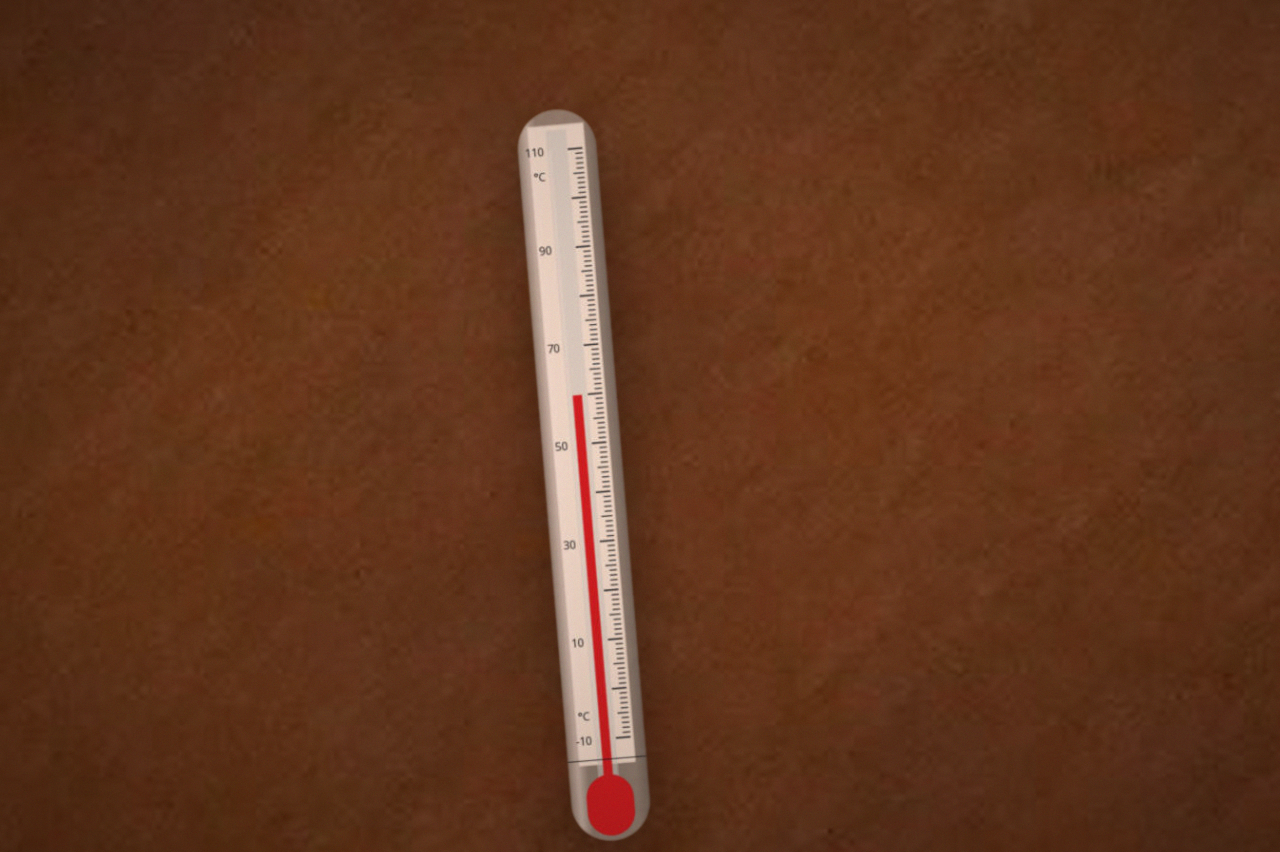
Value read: 60,°C
